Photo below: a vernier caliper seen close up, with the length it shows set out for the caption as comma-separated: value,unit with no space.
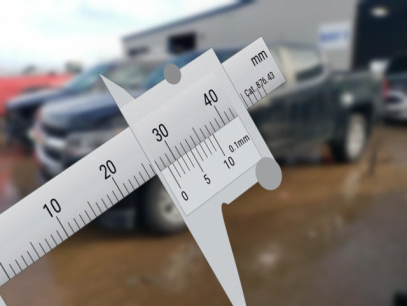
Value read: 28.4,mm
